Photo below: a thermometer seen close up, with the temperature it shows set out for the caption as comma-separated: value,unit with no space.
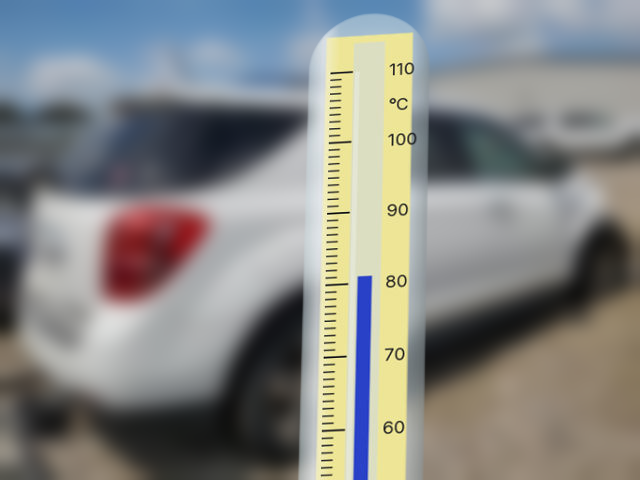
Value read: 81,°C
